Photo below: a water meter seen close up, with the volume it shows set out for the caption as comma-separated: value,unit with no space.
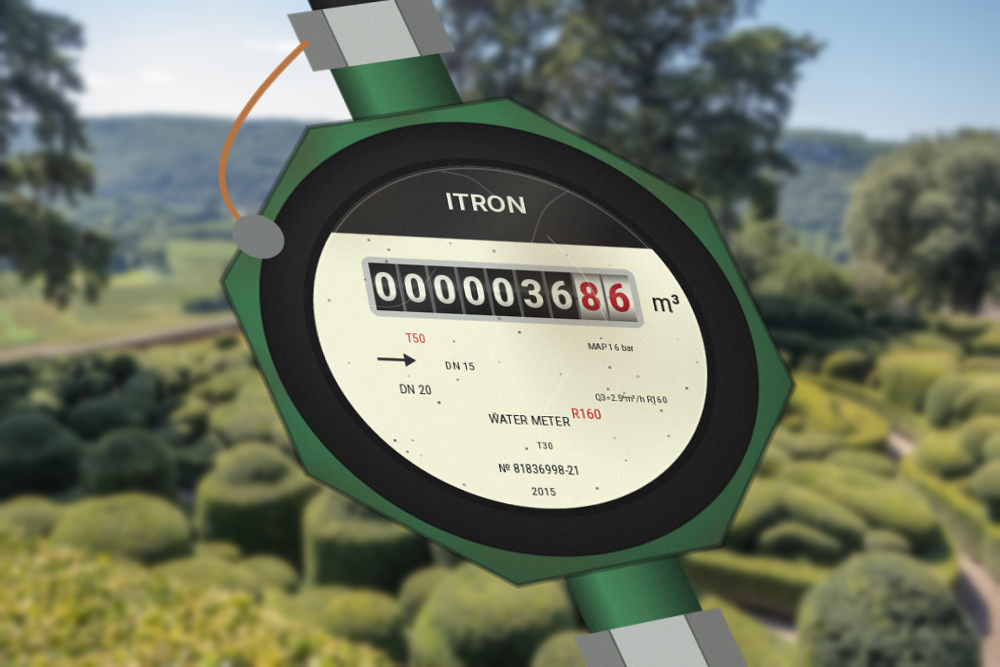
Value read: 36.86,m³
